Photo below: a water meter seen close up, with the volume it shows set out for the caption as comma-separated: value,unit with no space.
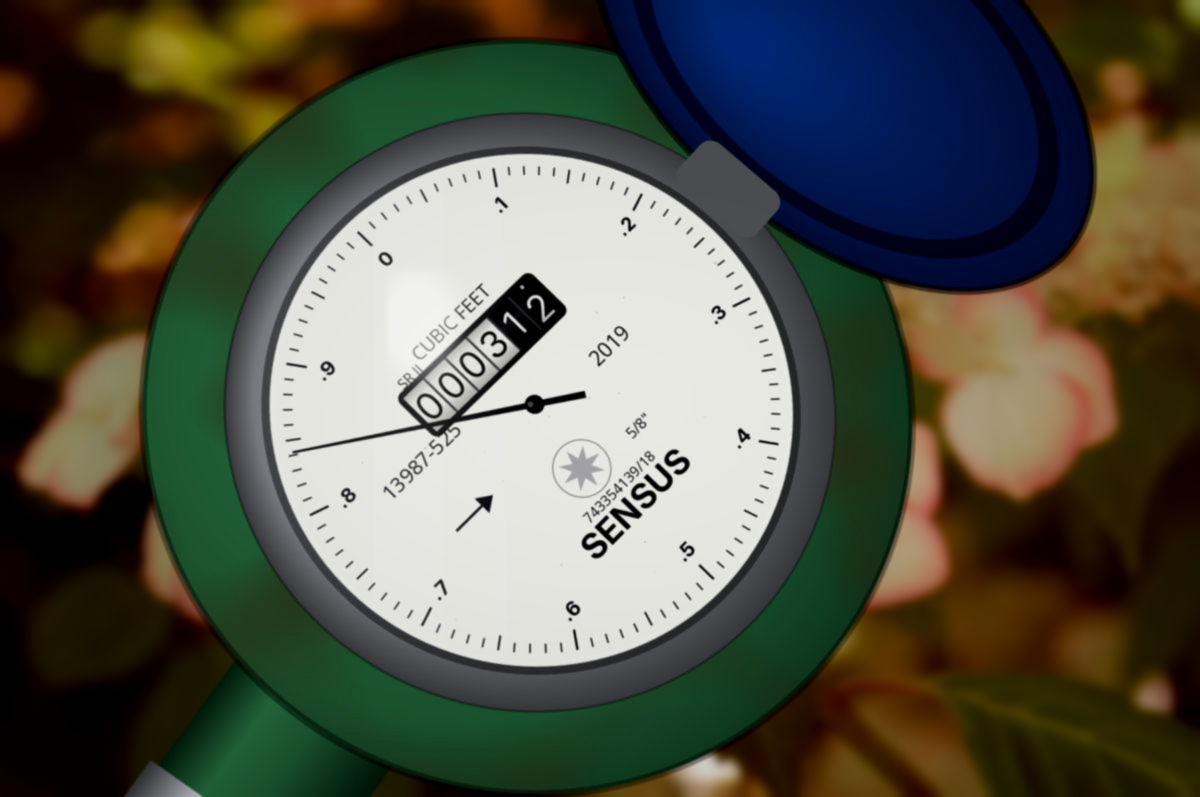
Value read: 311.84,ft³
